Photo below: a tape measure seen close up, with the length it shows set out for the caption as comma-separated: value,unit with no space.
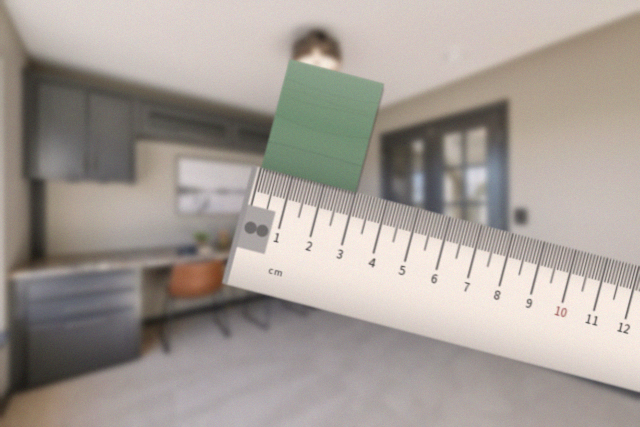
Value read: 3,cm
